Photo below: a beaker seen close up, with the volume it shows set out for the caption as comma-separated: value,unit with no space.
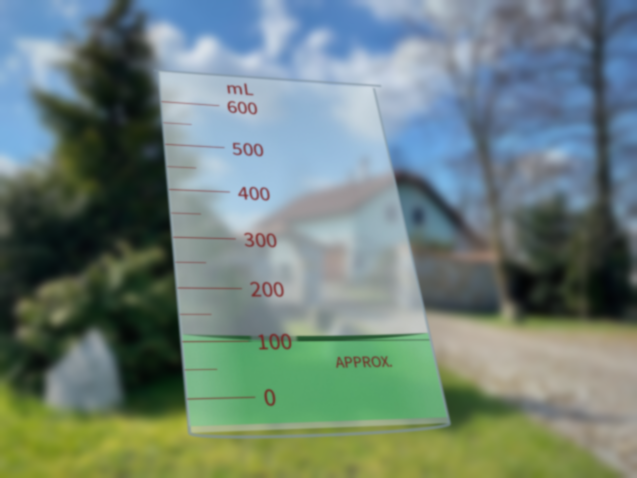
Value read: 100,mL
